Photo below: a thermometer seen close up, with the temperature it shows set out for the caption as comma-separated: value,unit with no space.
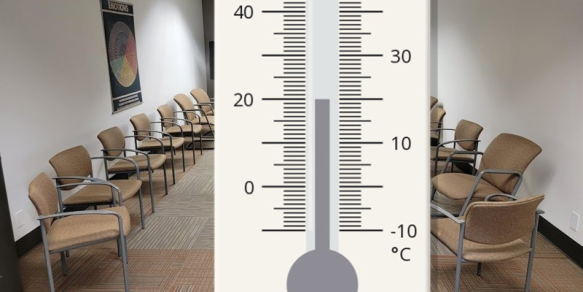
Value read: 20,°C
